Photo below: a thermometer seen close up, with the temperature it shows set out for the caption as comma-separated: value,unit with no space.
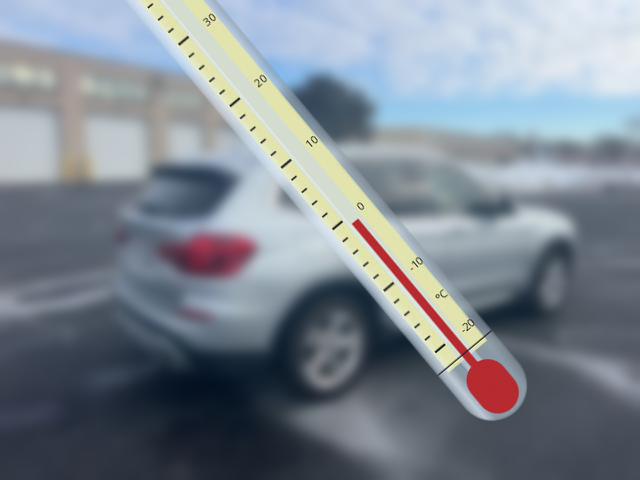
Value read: -1,°C
